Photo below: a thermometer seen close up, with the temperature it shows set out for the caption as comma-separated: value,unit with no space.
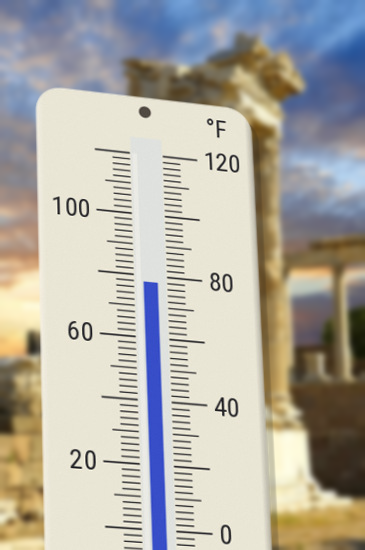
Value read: 78,°F
